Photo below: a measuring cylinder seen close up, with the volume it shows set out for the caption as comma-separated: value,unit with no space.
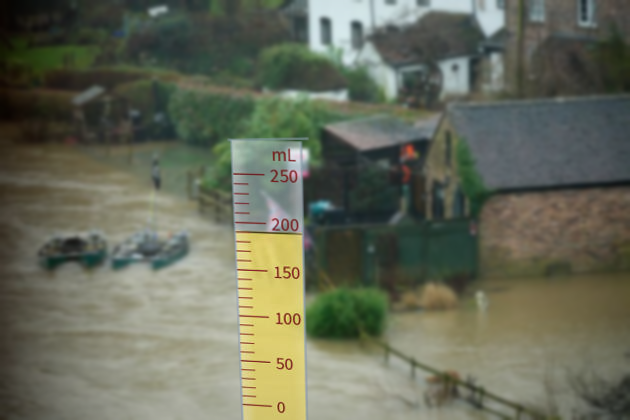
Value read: 190,mL
